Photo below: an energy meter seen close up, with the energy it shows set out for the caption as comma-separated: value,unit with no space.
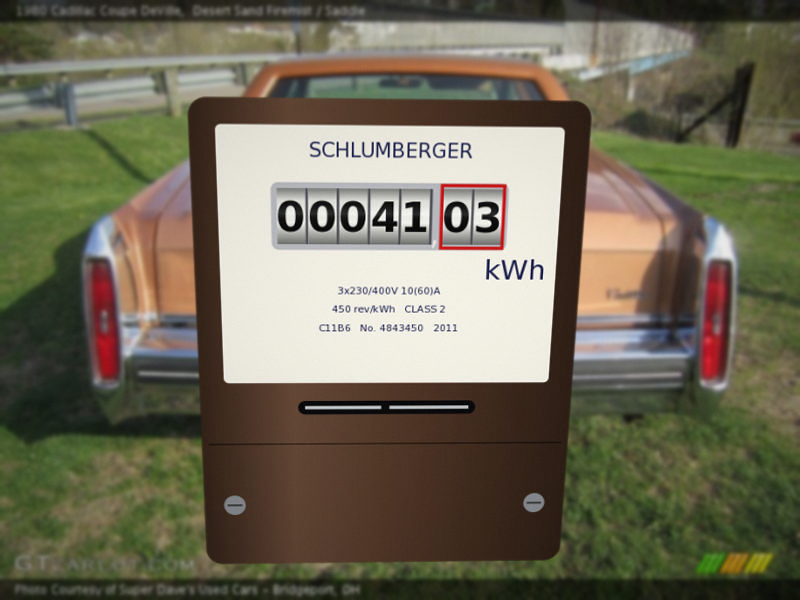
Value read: 41.03,kWh
